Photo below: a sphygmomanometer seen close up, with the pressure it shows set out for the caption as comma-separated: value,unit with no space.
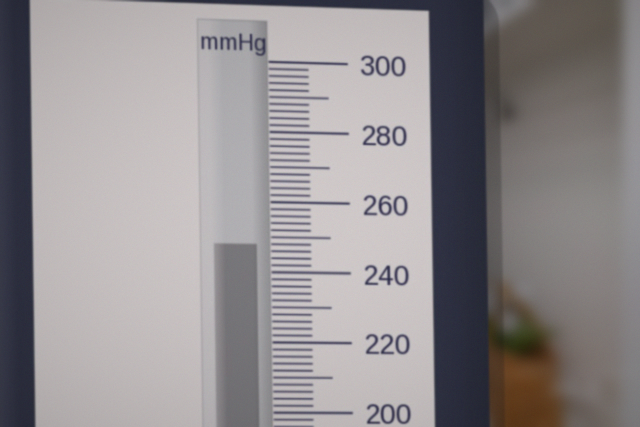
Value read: 248,mmHg
